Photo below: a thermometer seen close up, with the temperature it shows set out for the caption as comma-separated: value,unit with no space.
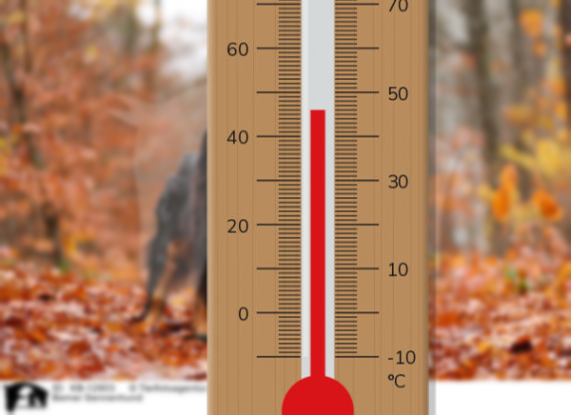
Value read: 46,°C
